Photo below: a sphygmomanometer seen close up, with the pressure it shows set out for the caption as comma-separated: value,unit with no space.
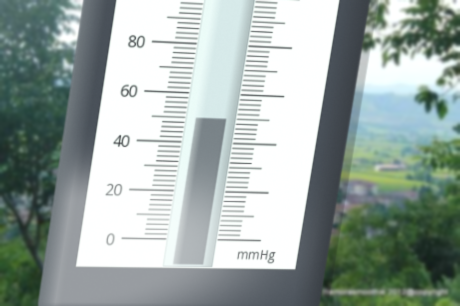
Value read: 50,mmHg
